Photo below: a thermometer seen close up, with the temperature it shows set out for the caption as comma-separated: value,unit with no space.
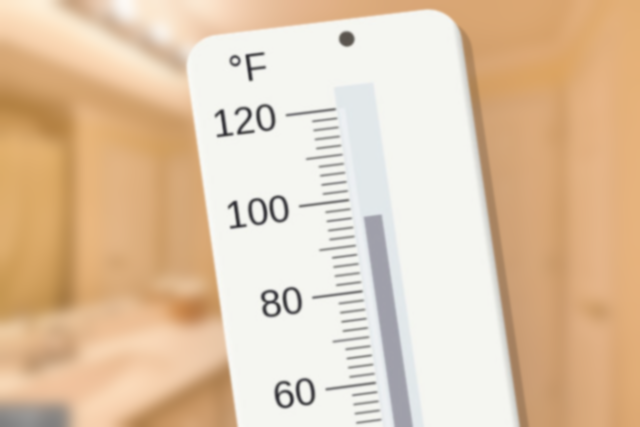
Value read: 96,°F
